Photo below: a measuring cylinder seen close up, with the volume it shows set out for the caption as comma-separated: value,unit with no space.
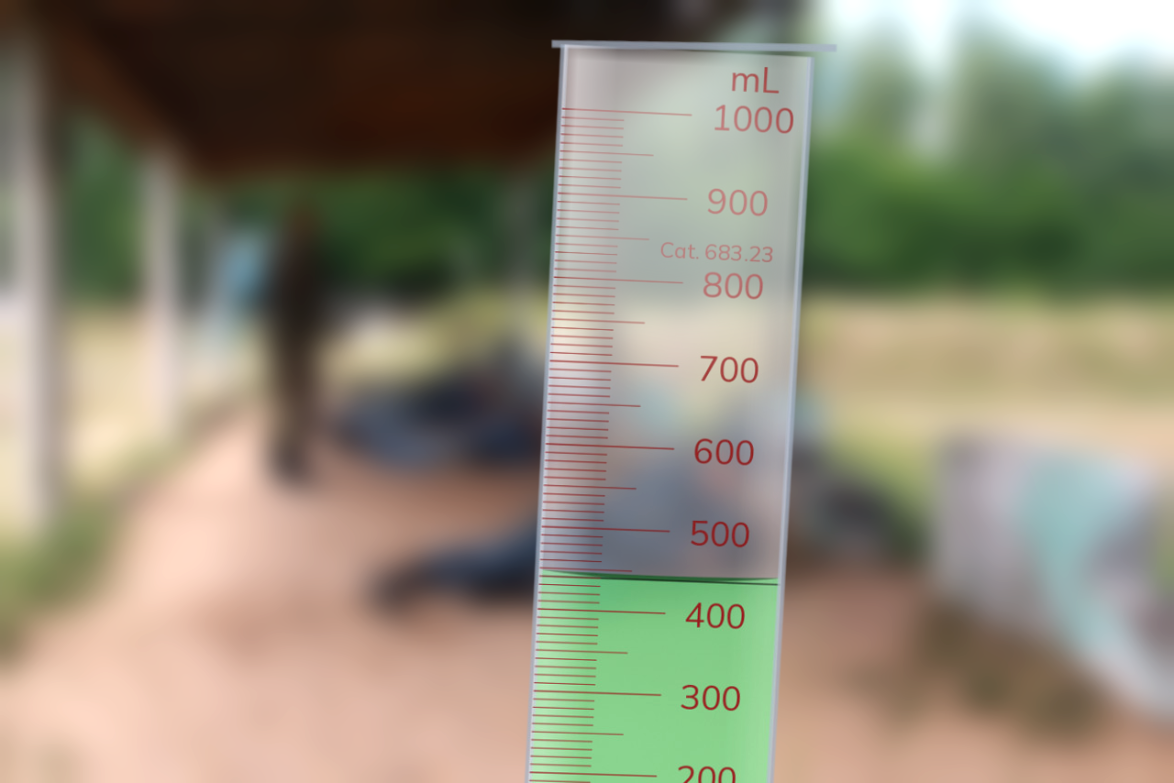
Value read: 440,mL
